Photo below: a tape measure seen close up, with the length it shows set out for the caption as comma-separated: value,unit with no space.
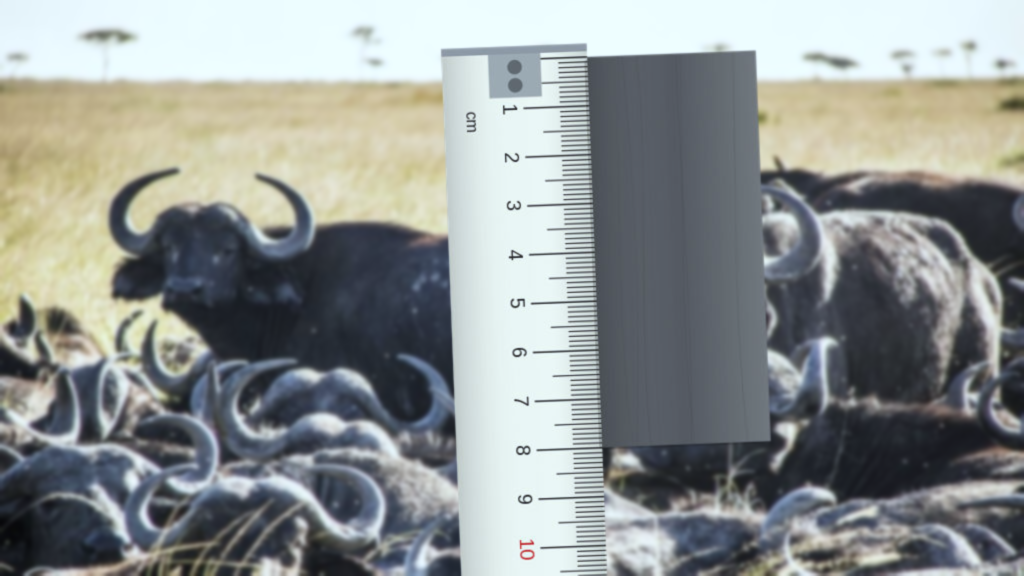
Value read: 8,cm
